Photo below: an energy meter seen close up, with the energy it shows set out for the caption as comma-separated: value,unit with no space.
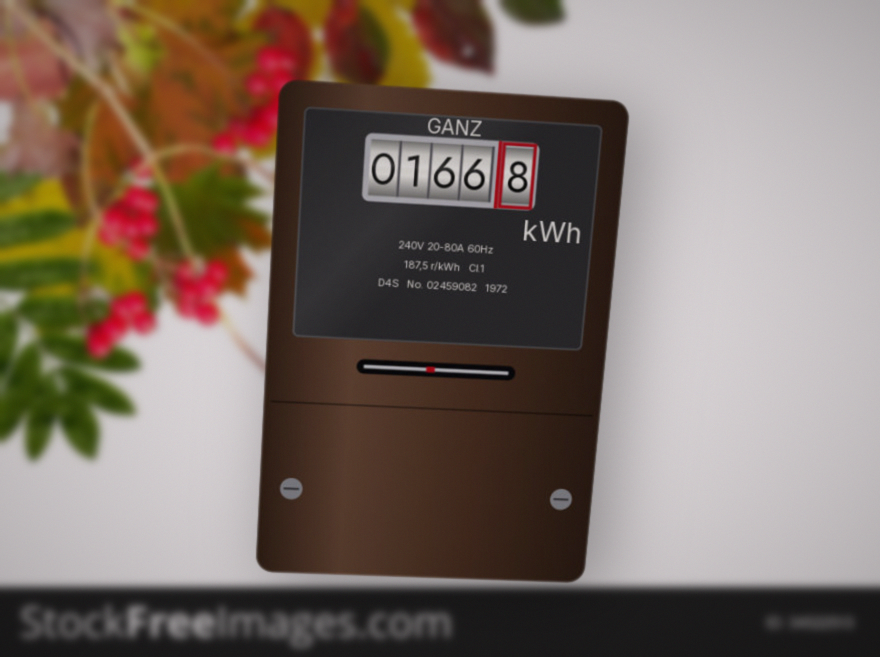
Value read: 166.8,kWh
